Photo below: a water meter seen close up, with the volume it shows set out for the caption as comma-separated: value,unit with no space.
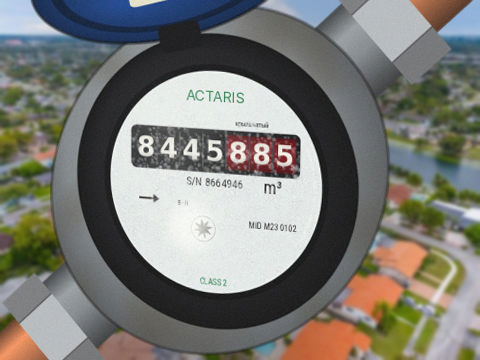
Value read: 8445.885,m³
